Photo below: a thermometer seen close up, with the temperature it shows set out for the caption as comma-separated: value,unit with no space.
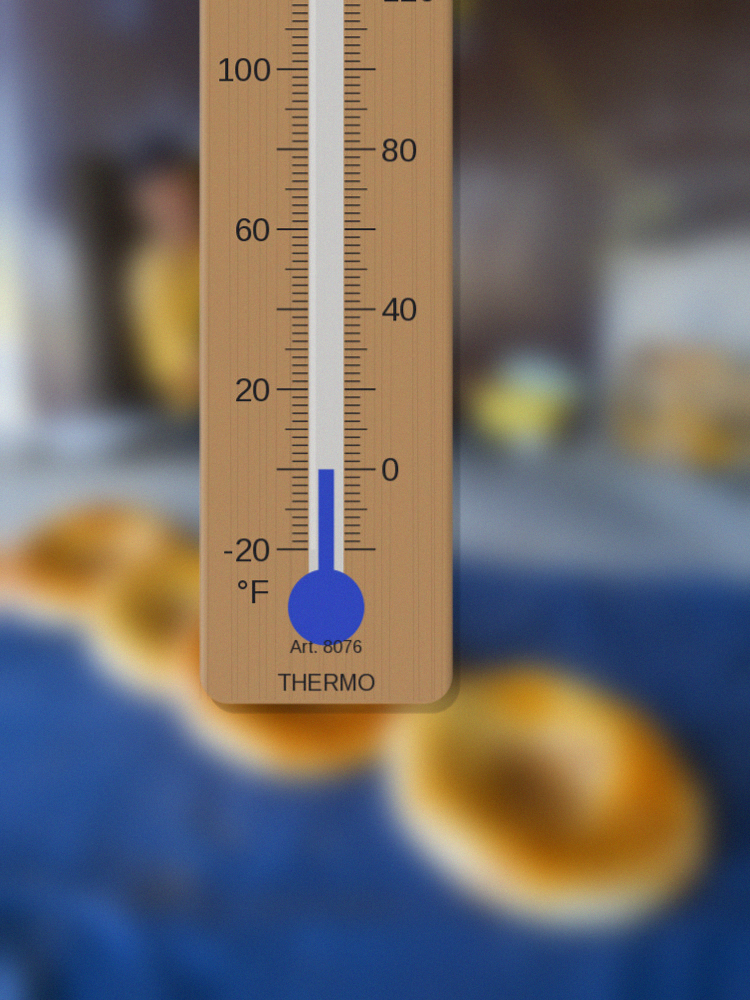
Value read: 0,°F
